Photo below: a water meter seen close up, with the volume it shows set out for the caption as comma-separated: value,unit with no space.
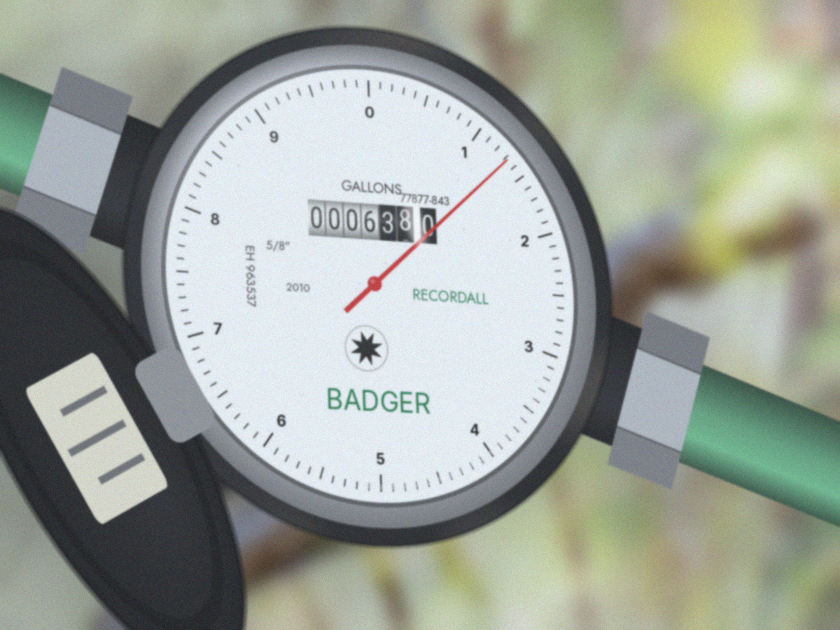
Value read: 6381.3,gal
